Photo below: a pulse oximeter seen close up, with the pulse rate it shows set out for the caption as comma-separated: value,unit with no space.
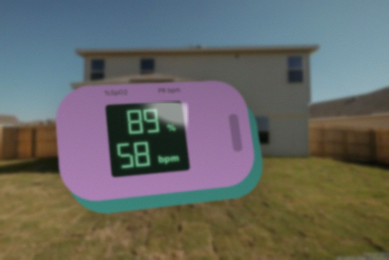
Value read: 58,bpm
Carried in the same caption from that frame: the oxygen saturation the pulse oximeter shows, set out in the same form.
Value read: 89,%
